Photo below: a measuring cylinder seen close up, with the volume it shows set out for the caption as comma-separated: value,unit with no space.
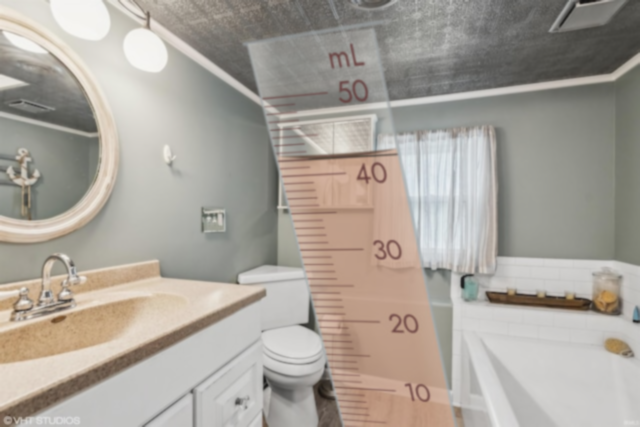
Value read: 42,mL
